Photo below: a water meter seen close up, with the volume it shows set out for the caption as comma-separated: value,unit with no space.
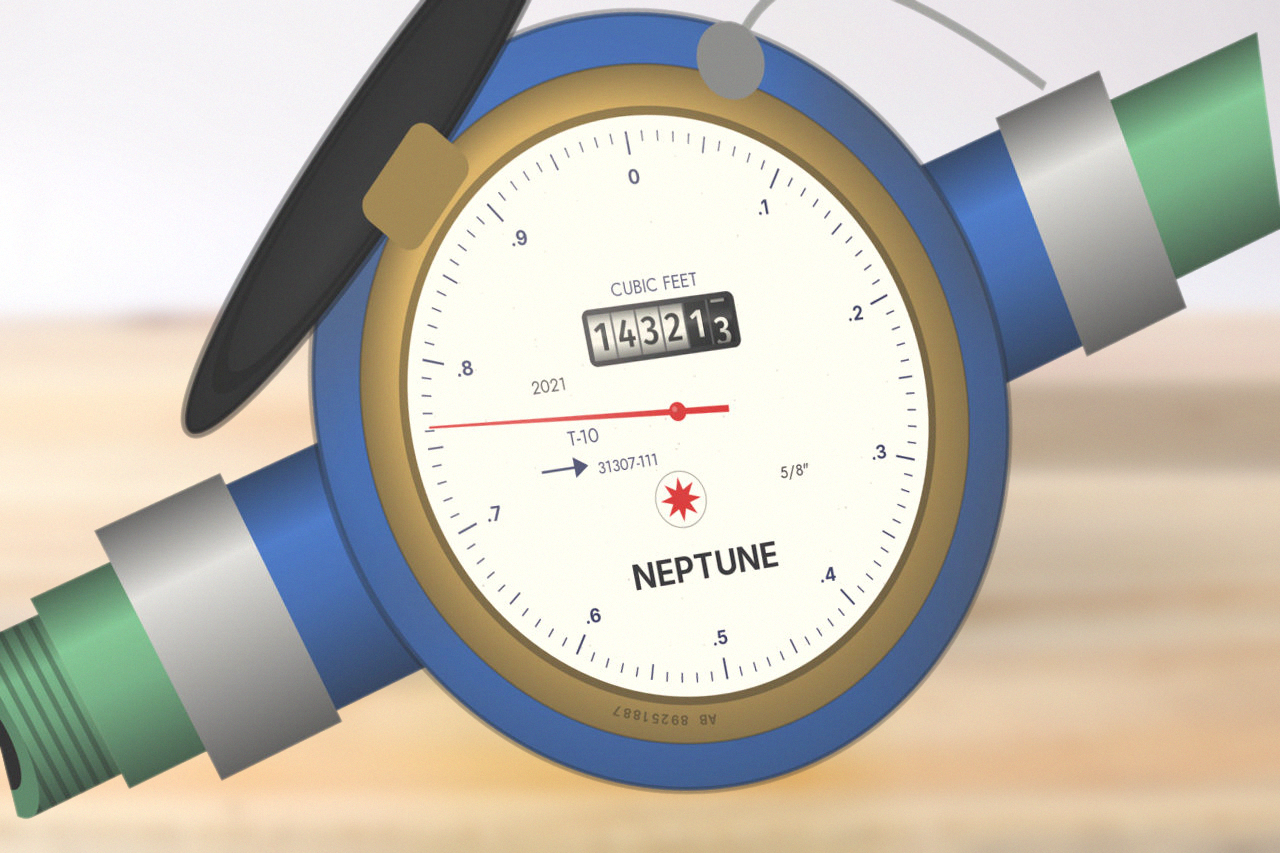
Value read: 143212.76,ft³
